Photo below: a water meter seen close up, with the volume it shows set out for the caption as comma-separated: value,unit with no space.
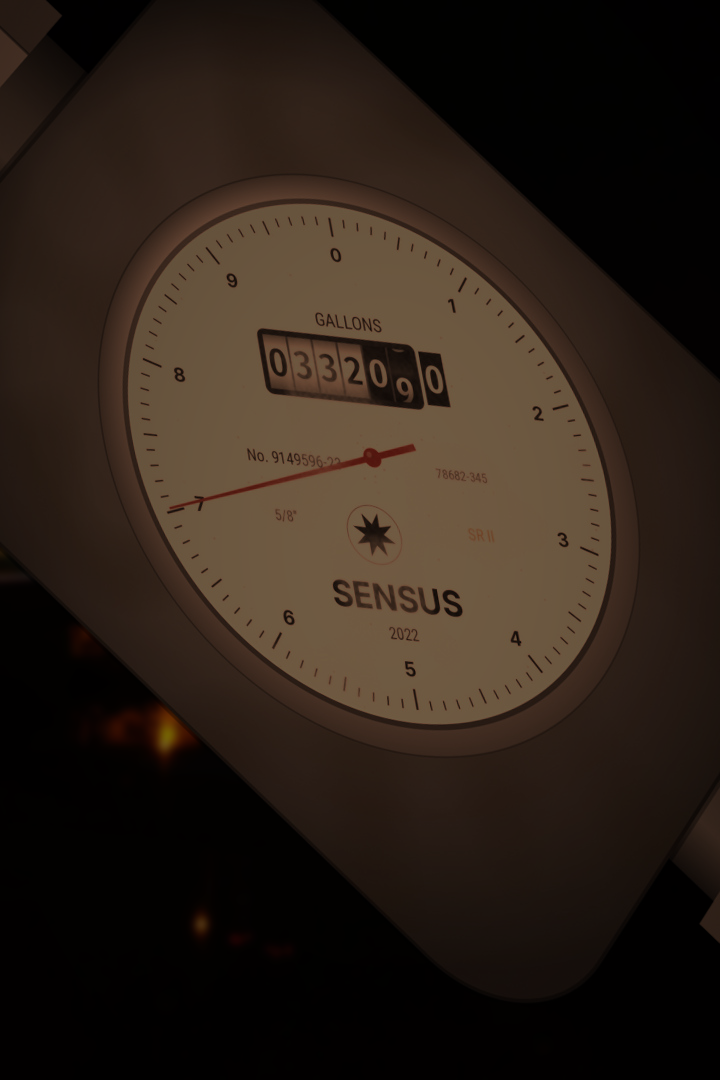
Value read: 332087.0,gal
